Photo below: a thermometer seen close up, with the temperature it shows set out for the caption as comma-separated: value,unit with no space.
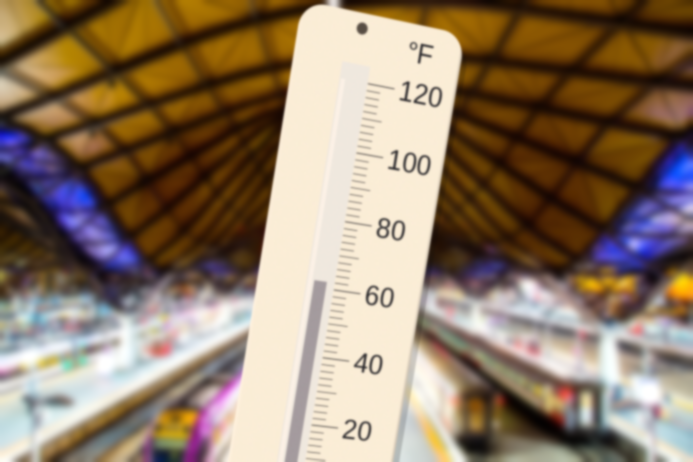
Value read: 62,°F
